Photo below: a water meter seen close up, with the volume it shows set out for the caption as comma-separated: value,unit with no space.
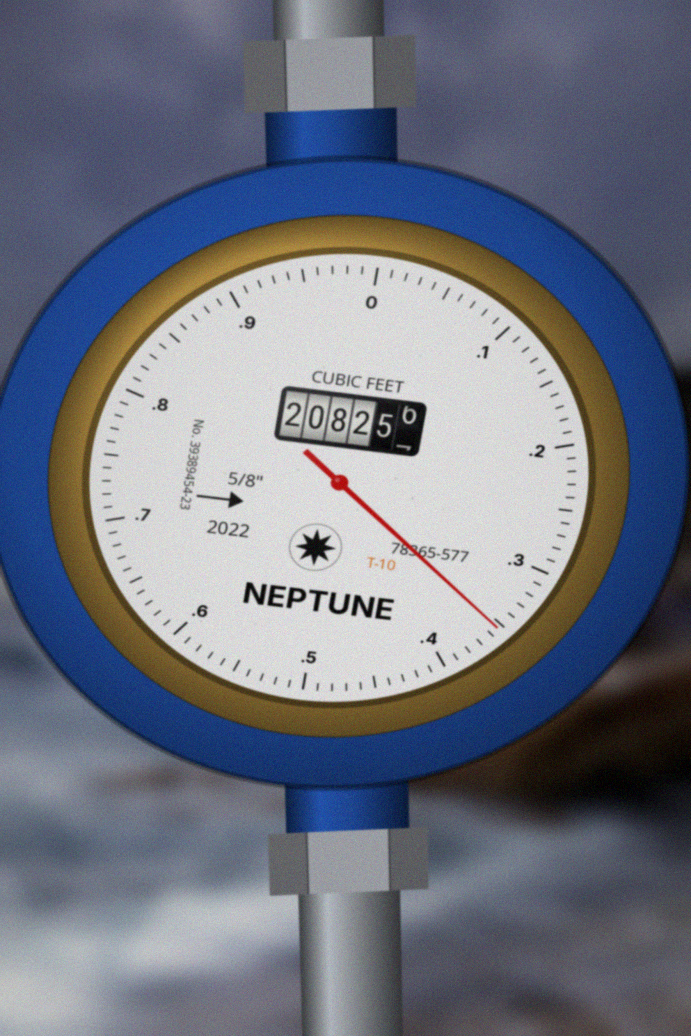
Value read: 208256.35,ft³
